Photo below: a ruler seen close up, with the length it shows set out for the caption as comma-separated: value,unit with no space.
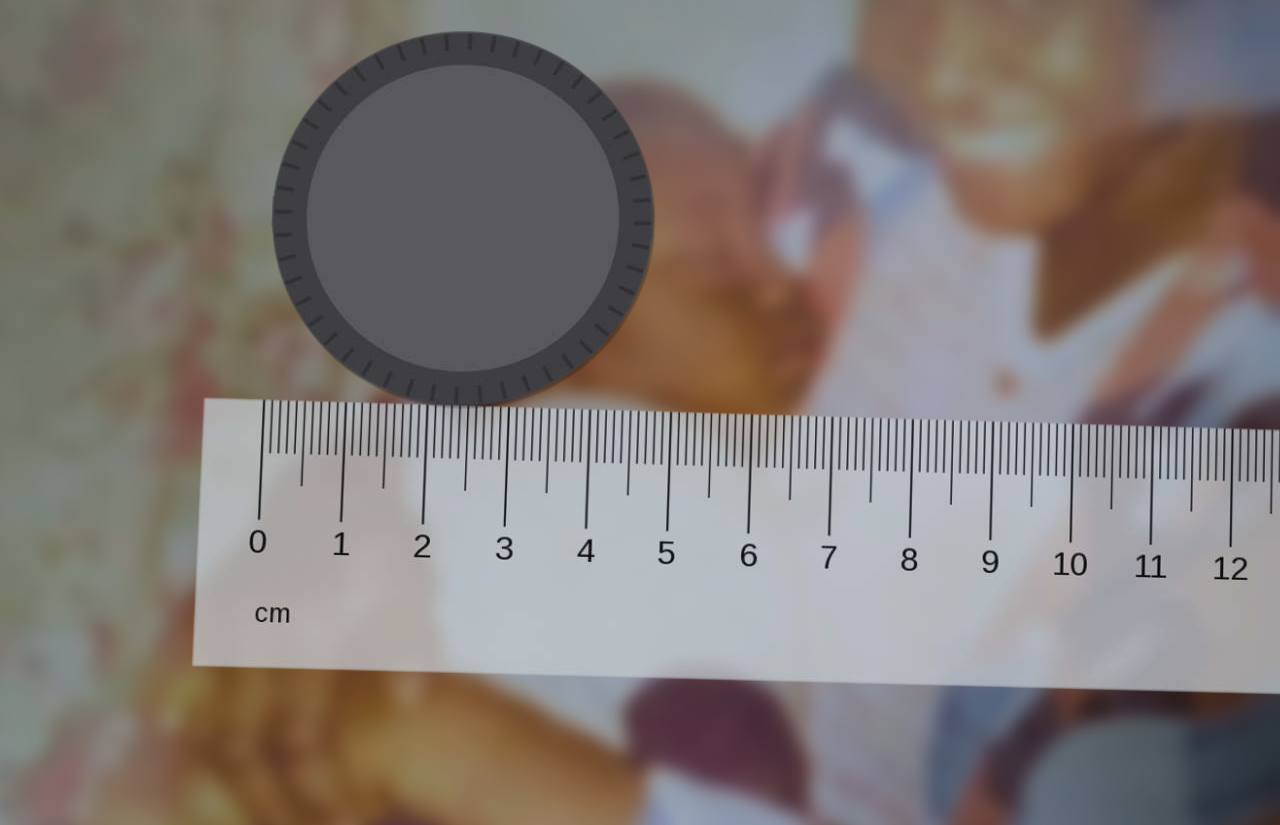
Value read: 4.7,cm
